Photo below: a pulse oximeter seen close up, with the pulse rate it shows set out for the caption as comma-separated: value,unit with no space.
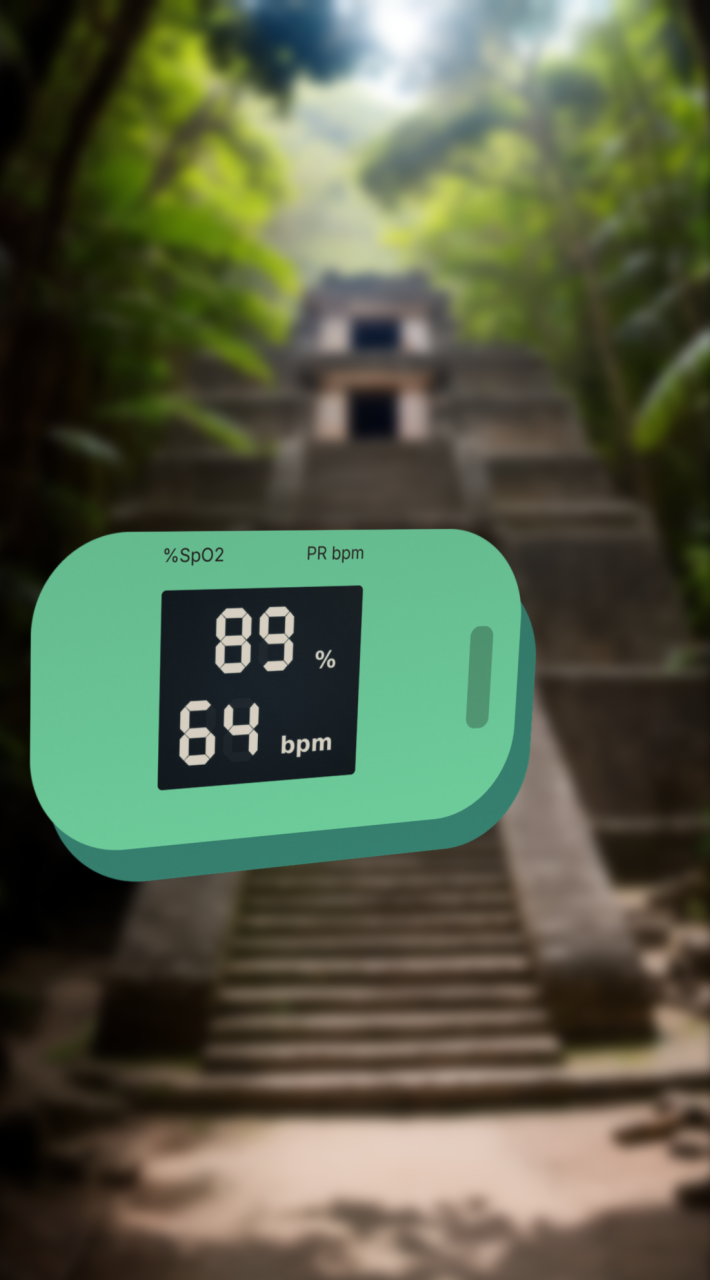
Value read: 64,bpm
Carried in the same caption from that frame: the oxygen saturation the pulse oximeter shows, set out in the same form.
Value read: 89,%
